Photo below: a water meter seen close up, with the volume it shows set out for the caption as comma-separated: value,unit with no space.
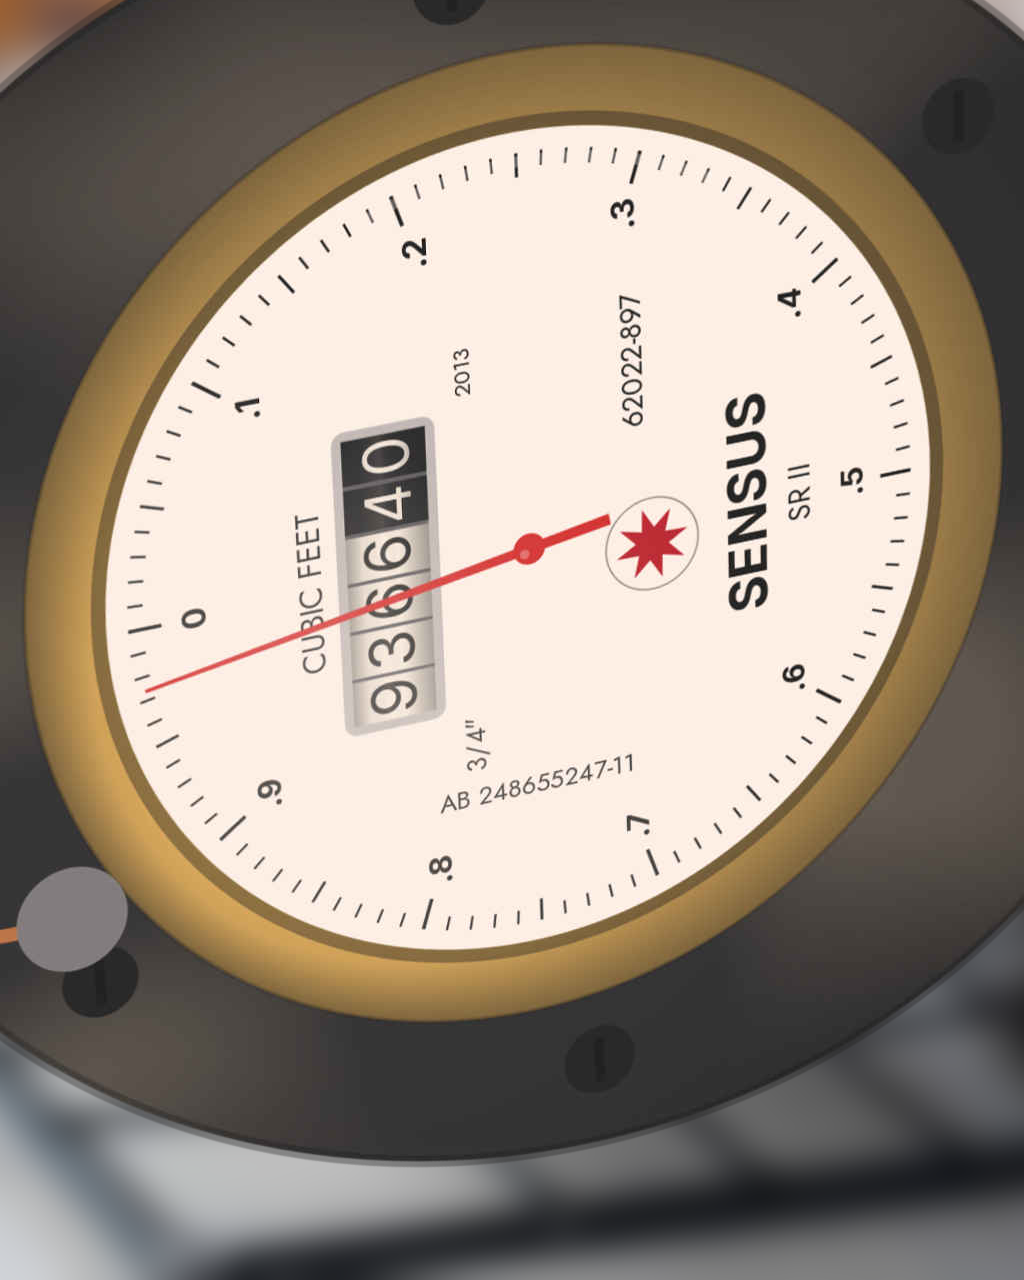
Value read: 936639.97,ft³
